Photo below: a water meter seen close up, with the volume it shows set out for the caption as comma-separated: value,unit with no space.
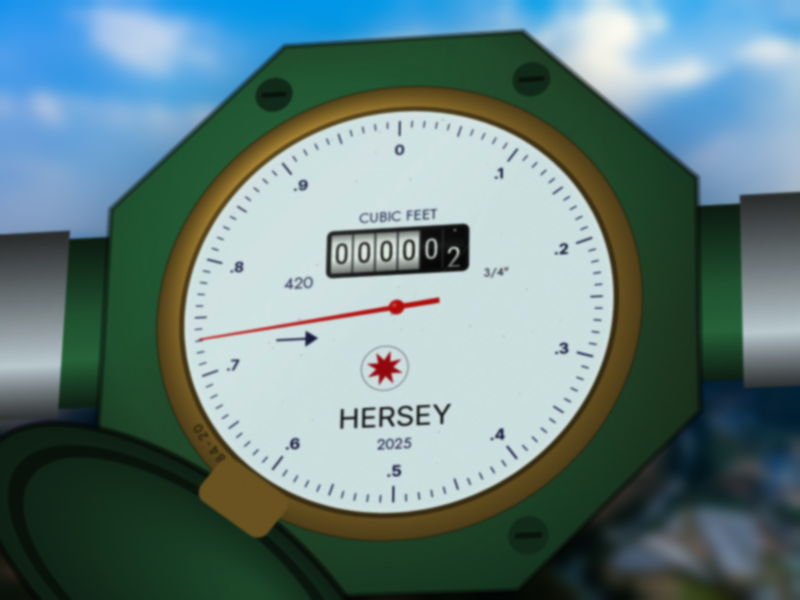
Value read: 1.73,ft³
